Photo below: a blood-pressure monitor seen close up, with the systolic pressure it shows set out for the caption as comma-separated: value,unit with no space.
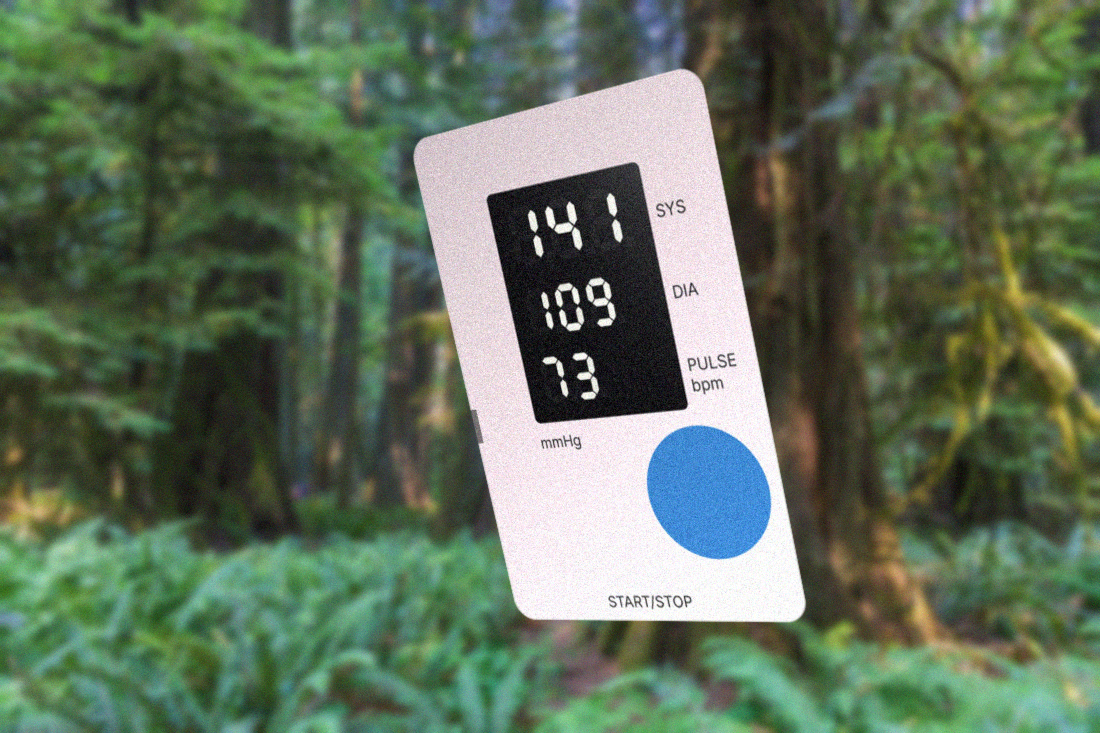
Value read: 141,mmHg
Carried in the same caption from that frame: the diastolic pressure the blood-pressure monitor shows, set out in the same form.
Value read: 109,mmHg
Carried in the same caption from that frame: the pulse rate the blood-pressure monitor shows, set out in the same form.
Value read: 73,bpm
